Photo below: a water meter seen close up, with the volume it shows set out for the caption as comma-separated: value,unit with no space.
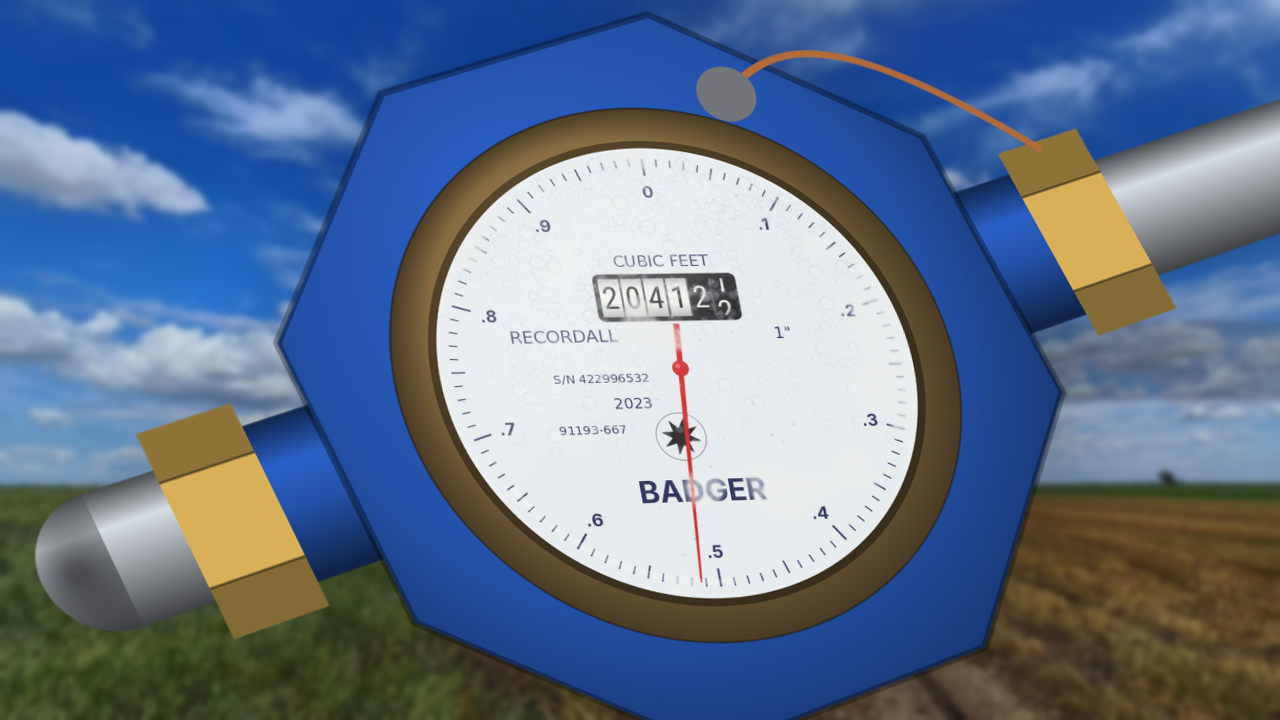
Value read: 204121.51,ft³
